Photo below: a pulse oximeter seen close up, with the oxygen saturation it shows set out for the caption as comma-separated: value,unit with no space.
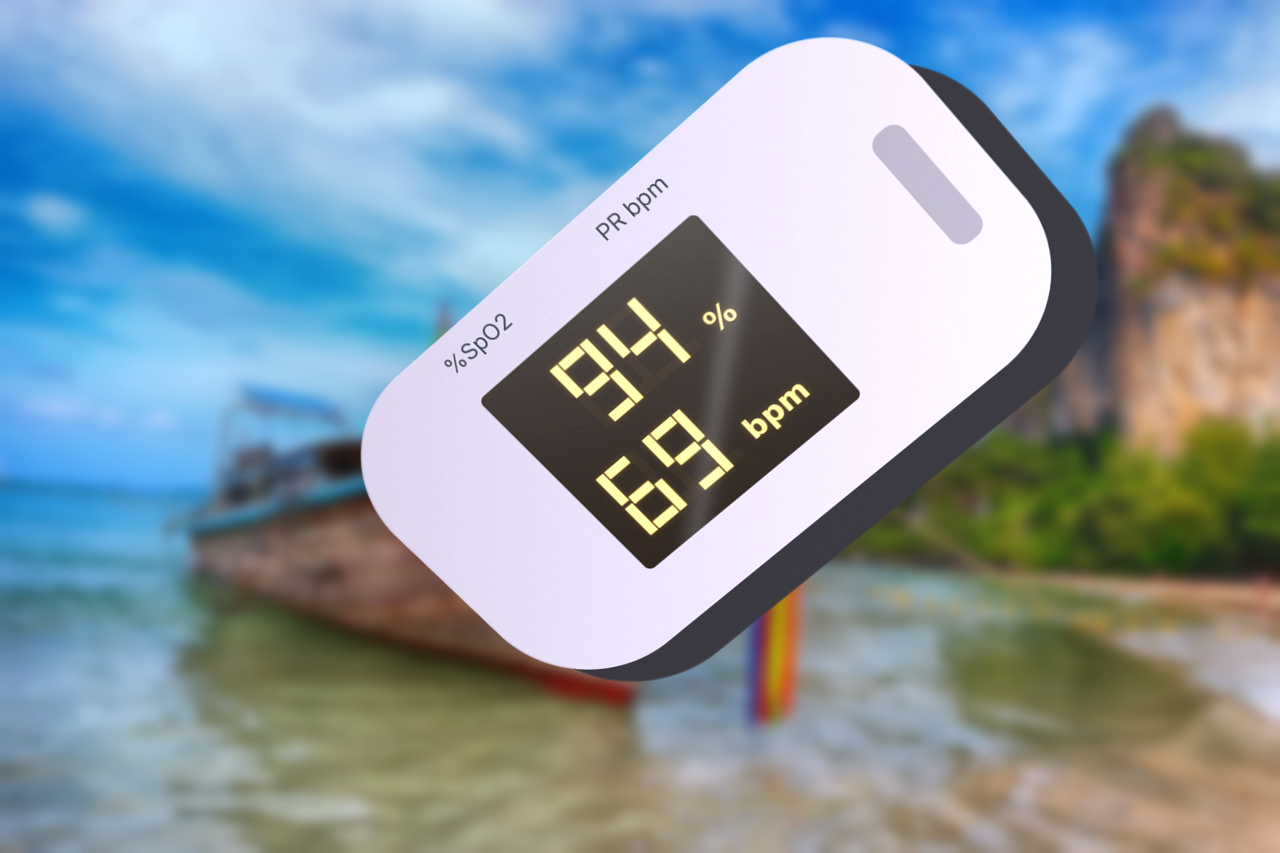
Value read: 94,%
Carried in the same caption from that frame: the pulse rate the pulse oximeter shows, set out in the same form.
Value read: 69,bpm
